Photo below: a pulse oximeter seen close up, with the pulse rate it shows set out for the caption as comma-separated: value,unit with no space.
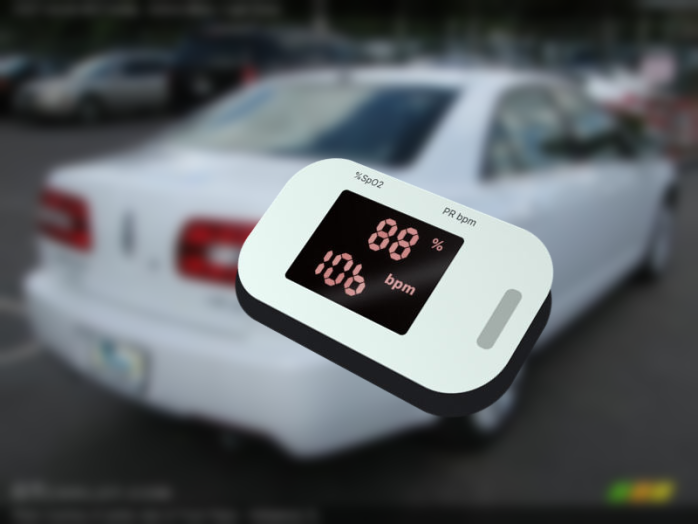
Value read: 106,bpm
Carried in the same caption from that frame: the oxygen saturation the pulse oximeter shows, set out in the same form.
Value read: 88,%
